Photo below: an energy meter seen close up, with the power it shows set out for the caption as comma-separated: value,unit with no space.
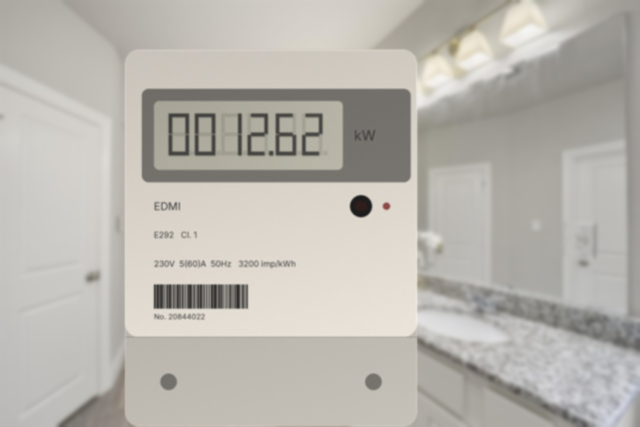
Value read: 12.62,kW
